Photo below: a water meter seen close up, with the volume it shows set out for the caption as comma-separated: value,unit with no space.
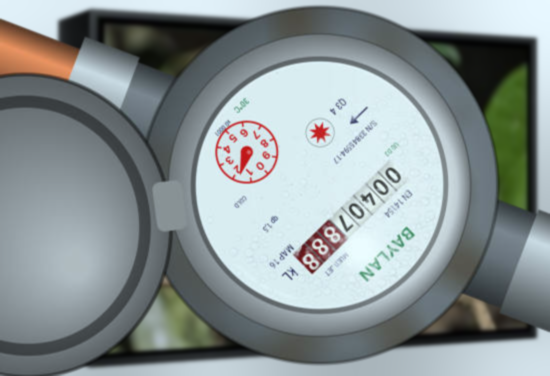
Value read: 407.8881,kL
